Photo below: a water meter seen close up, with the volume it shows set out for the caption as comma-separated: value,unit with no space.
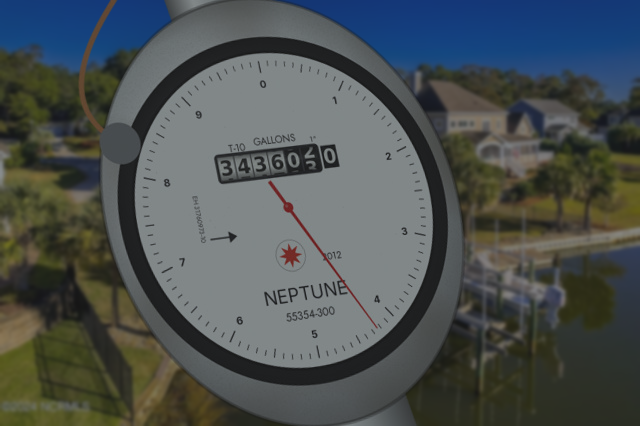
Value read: 3436024.2,gal
